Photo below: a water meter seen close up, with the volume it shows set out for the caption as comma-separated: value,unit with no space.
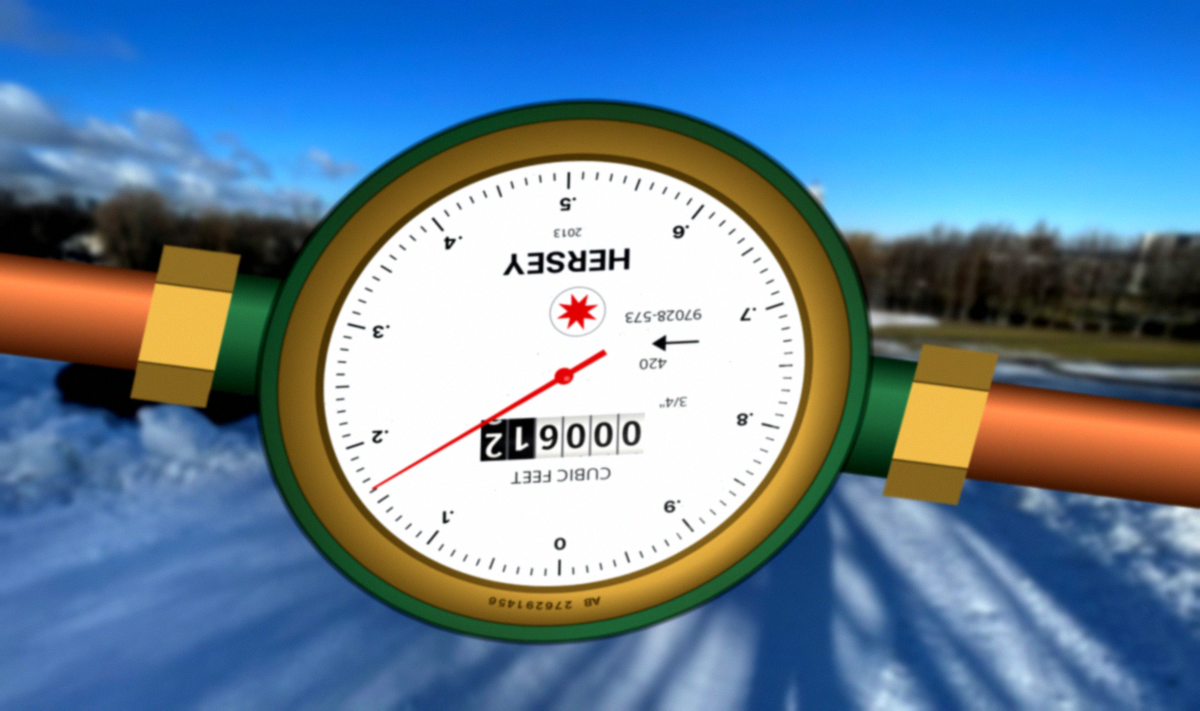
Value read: 612.16,ft³
